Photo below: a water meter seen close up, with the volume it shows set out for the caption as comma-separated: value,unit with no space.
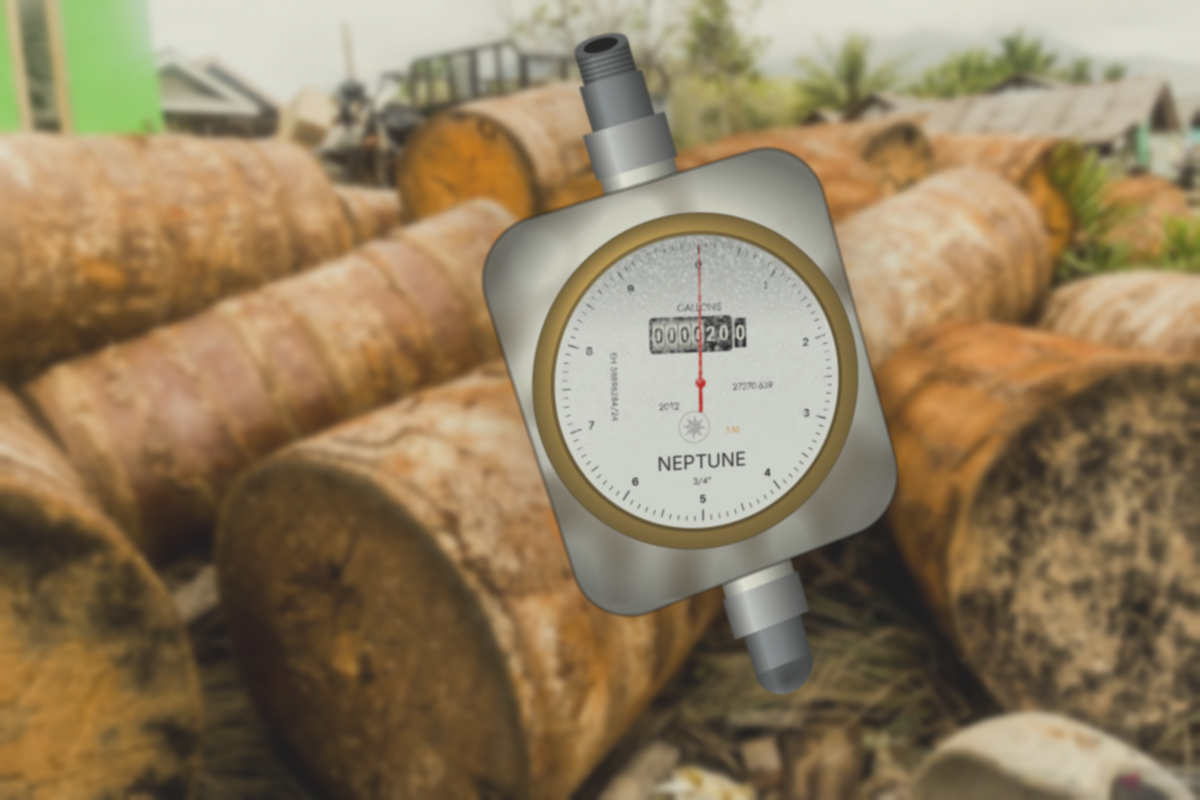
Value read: 200.0,gal
